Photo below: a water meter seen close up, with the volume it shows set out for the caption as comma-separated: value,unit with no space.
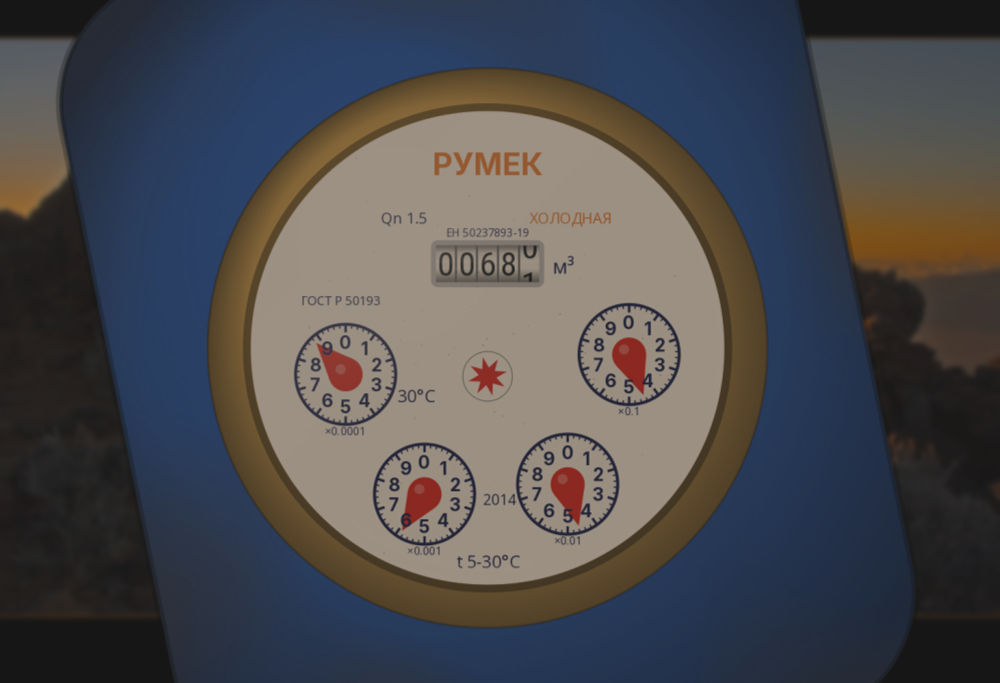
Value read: 680.4458,m³
